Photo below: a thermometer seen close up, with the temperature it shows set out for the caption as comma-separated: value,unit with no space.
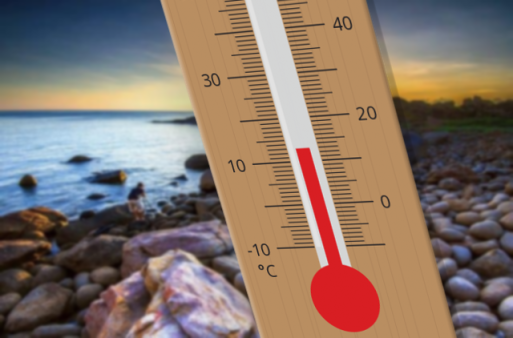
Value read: 13,°C
